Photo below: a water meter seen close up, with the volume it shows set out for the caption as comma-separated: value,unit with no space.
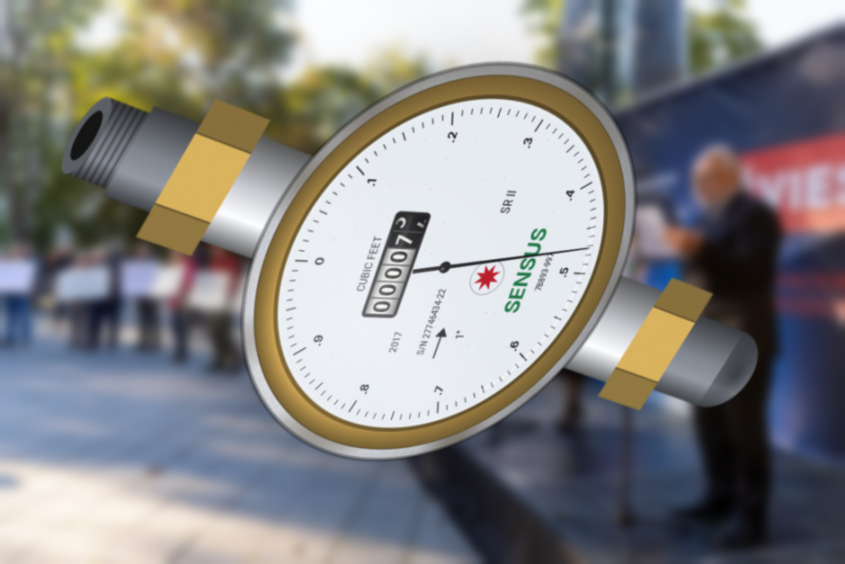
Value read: 73.47,ft³
